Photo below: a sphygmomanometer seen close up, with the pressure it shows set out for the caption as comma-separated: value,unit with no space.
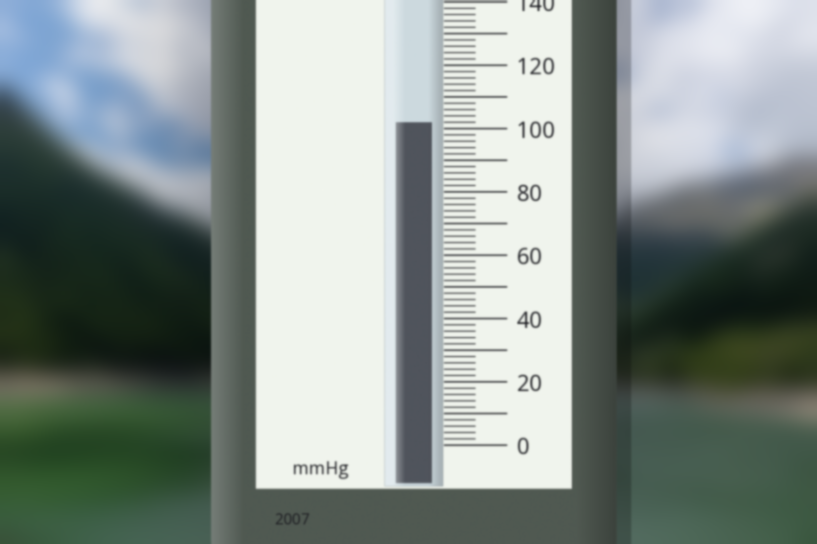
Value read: 102,mmHg
